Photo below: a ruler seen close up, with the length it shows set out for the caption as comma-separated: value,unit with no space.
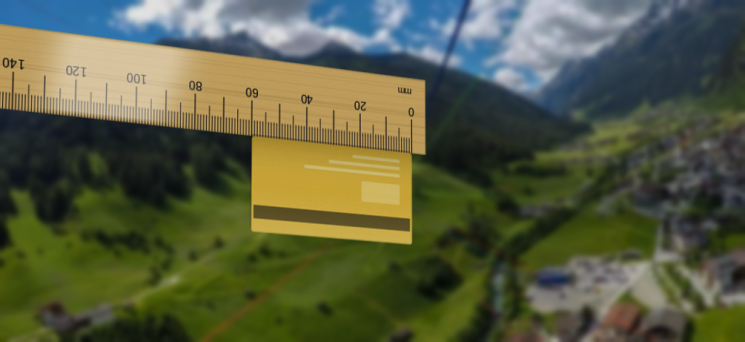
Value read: 60,mm
